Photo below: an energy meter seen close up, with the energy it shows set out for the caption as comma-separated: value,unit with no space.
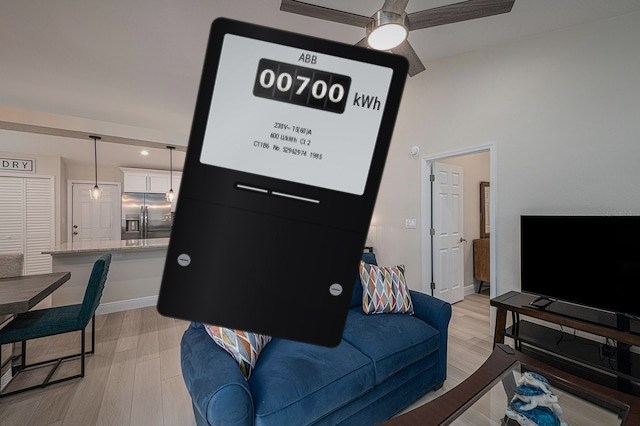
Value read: 700,kWh
